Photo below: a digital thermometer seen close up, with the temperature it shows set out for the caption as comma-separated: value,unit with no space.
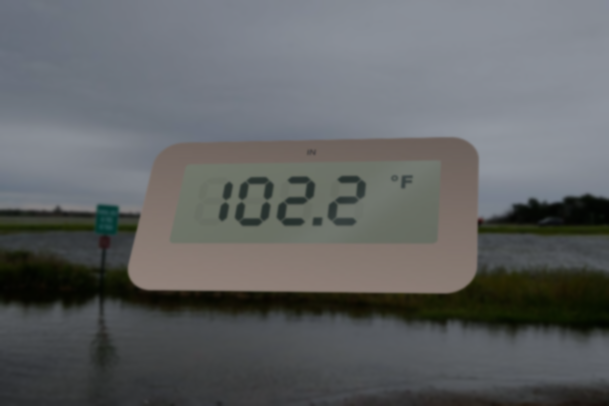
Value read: 102.2,°F
